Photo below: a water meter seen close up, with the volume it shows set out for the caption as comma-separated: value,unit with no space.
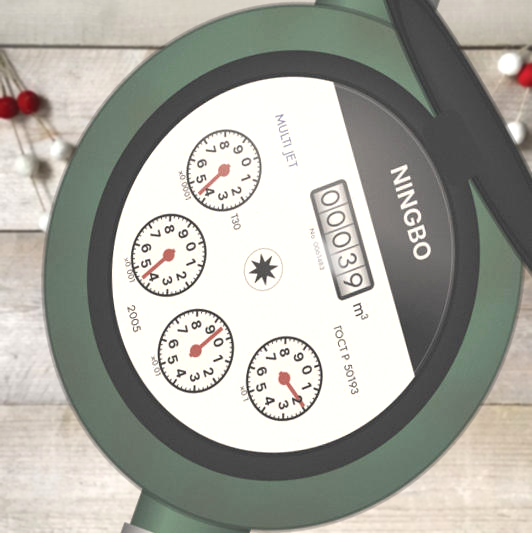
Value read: 39.1944,m³
